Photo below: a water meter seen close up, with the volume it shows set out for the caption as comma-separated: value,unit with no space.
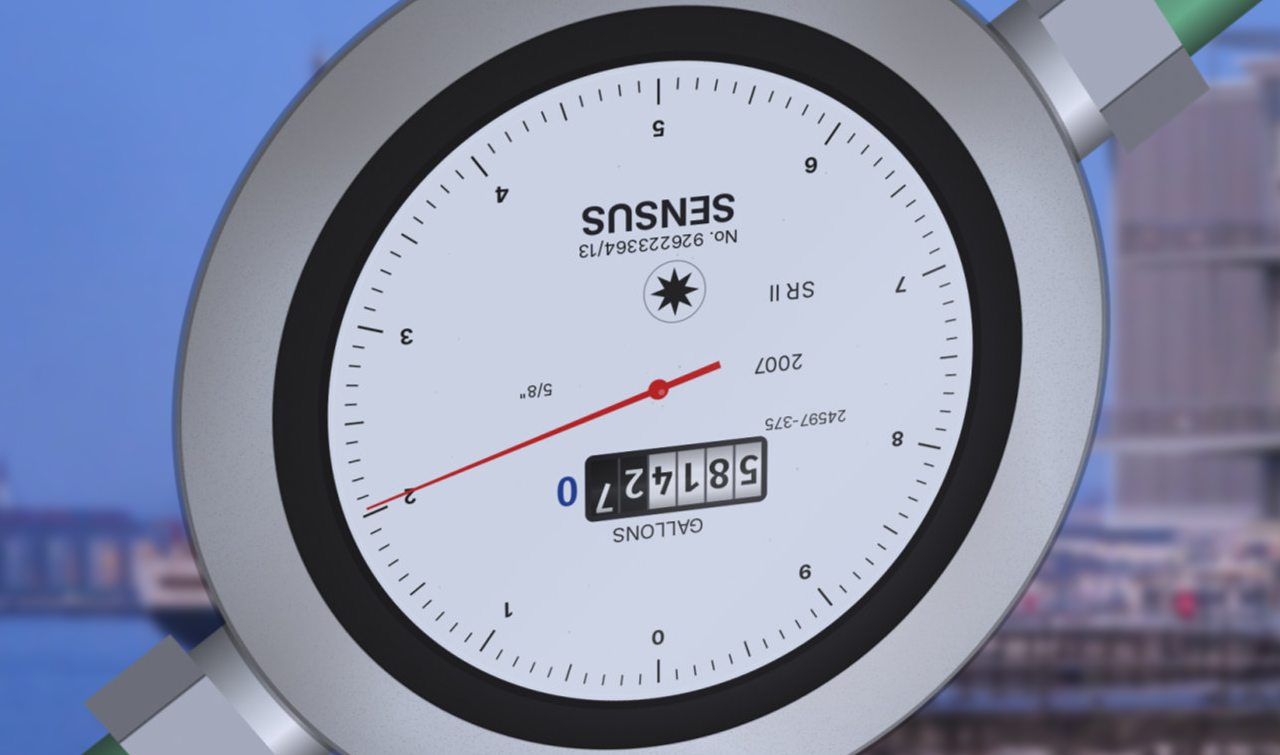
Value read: 5814272.0,gal
